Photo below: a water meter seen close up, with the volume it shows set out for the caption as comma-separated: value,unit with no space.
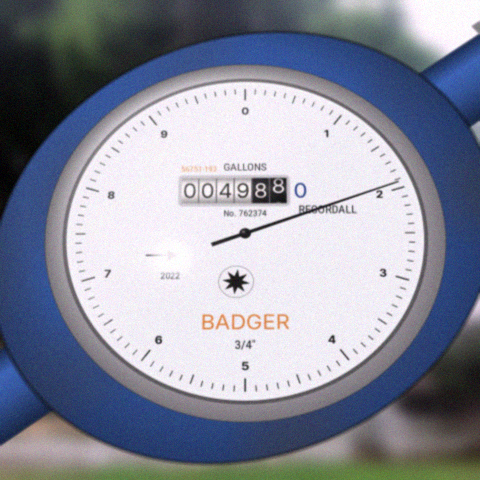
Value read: 49881.9,gal
